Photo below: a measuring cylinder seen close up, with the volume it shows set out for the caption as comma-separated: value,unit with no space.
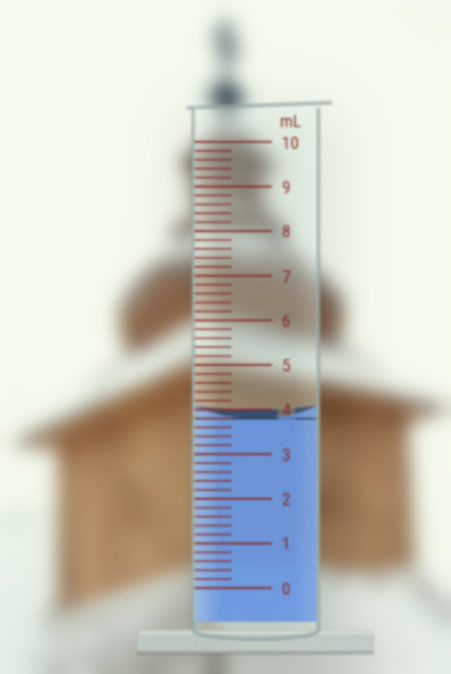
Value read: 3.8,mL
